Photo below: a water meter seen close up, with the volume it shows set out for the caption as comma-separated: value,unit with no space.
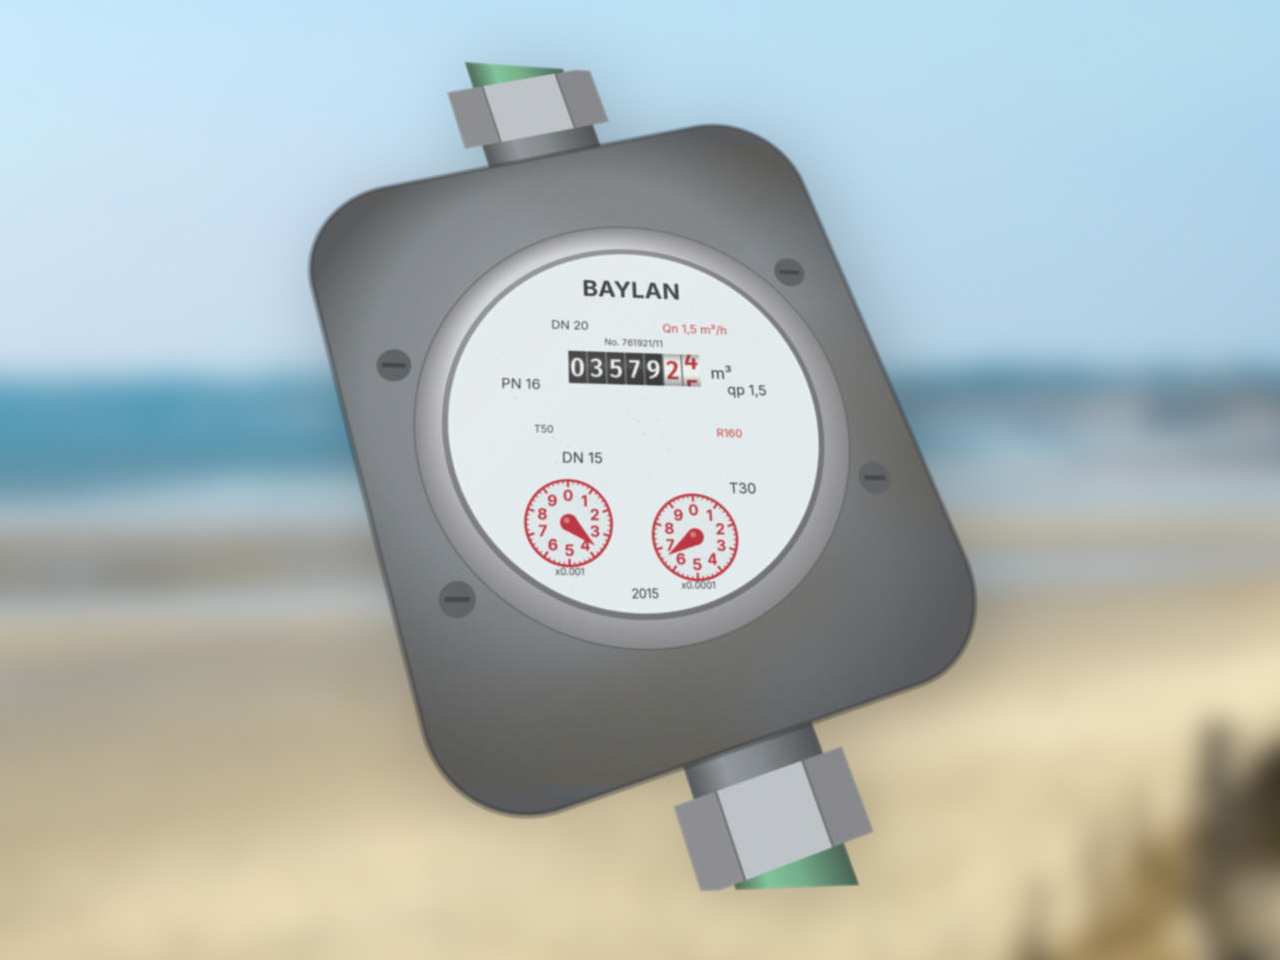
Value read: 3579.2436,m³
